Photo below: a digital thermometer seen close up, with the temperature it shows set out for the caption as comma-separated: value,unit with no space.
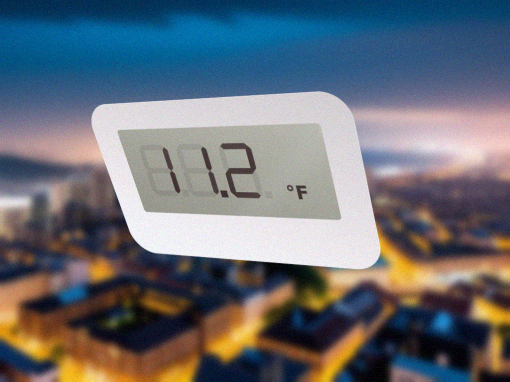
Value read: 11.2,°F
